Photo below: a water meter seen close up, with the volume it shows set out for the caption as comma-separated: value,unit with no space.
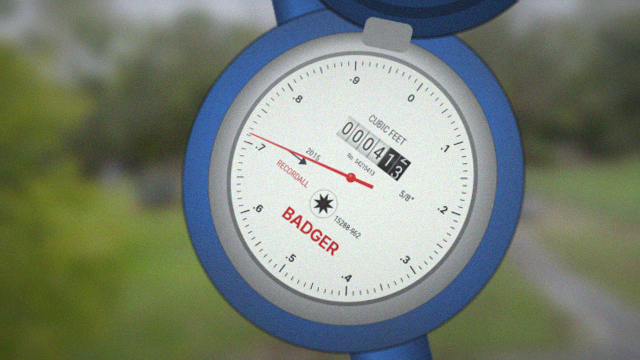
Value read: 412.71,ft³
